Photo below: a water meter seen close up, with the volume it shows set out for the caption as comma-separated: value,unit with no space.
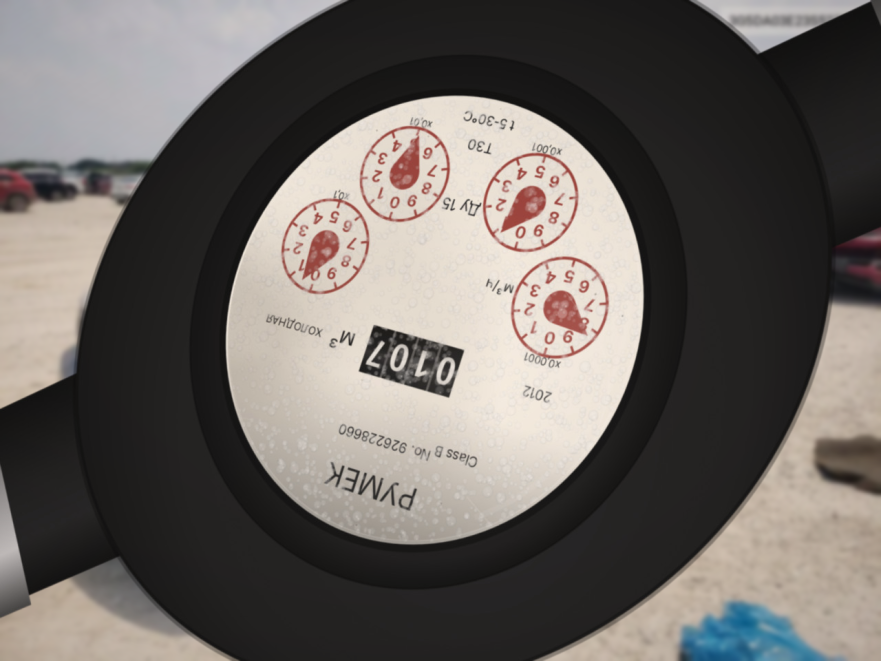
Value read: 107.0508,m³
